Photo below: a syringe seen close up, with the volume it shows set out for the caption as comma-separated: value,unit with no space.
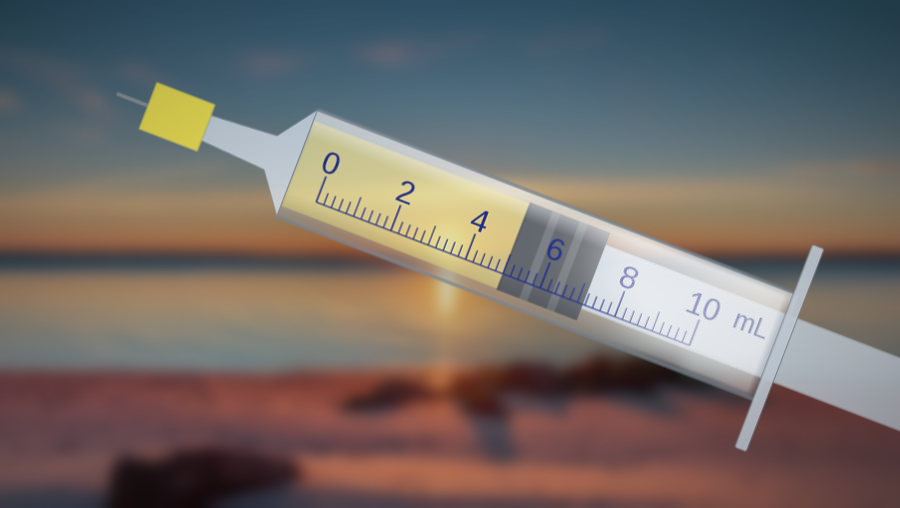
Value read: 5,mL
